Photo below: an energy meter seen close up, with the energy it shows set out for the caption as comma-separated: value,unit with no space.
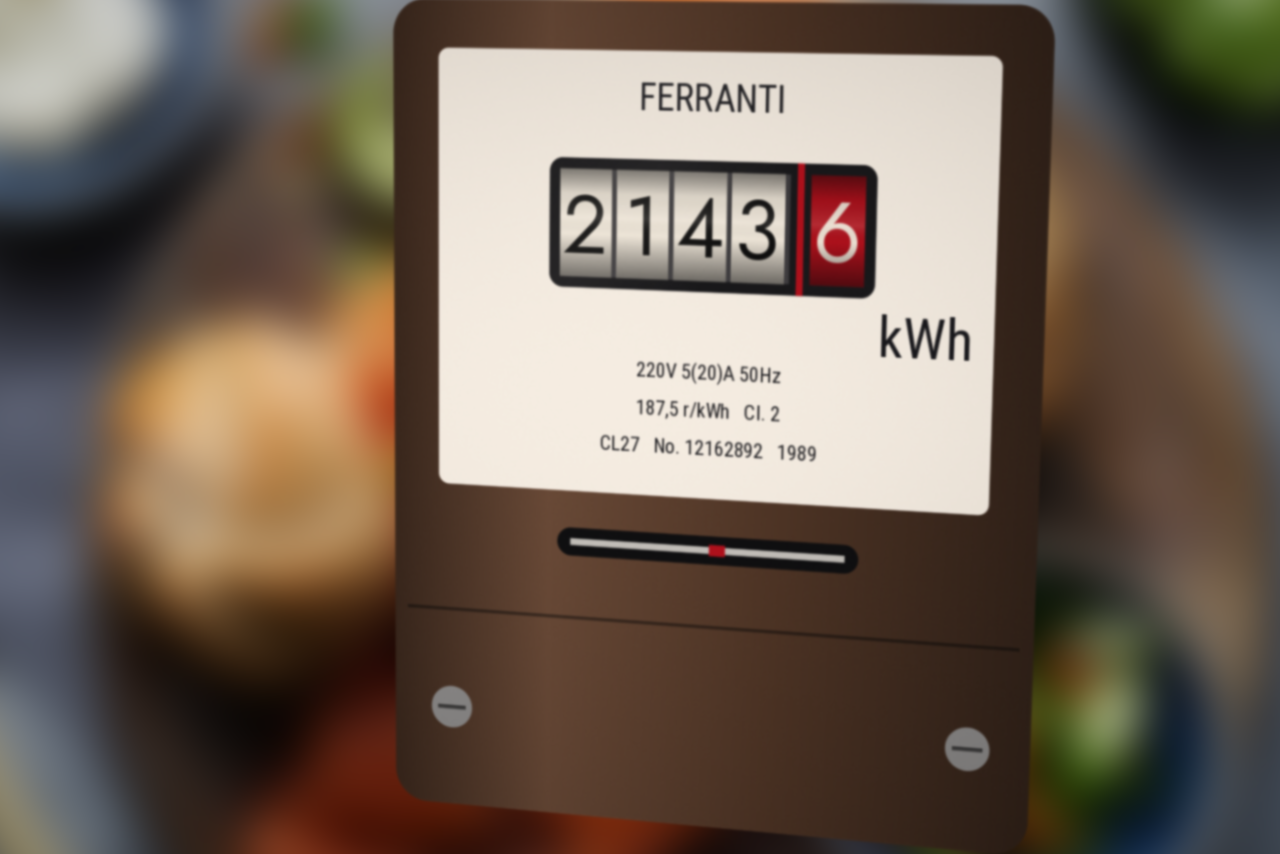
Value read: 2143.6,kWh
